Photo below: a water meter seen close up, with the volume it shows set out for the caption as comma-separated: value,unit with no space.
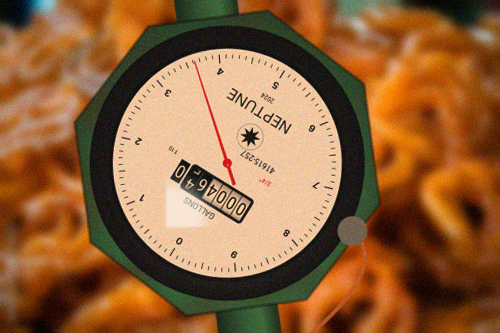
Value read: 4643.6,gal
